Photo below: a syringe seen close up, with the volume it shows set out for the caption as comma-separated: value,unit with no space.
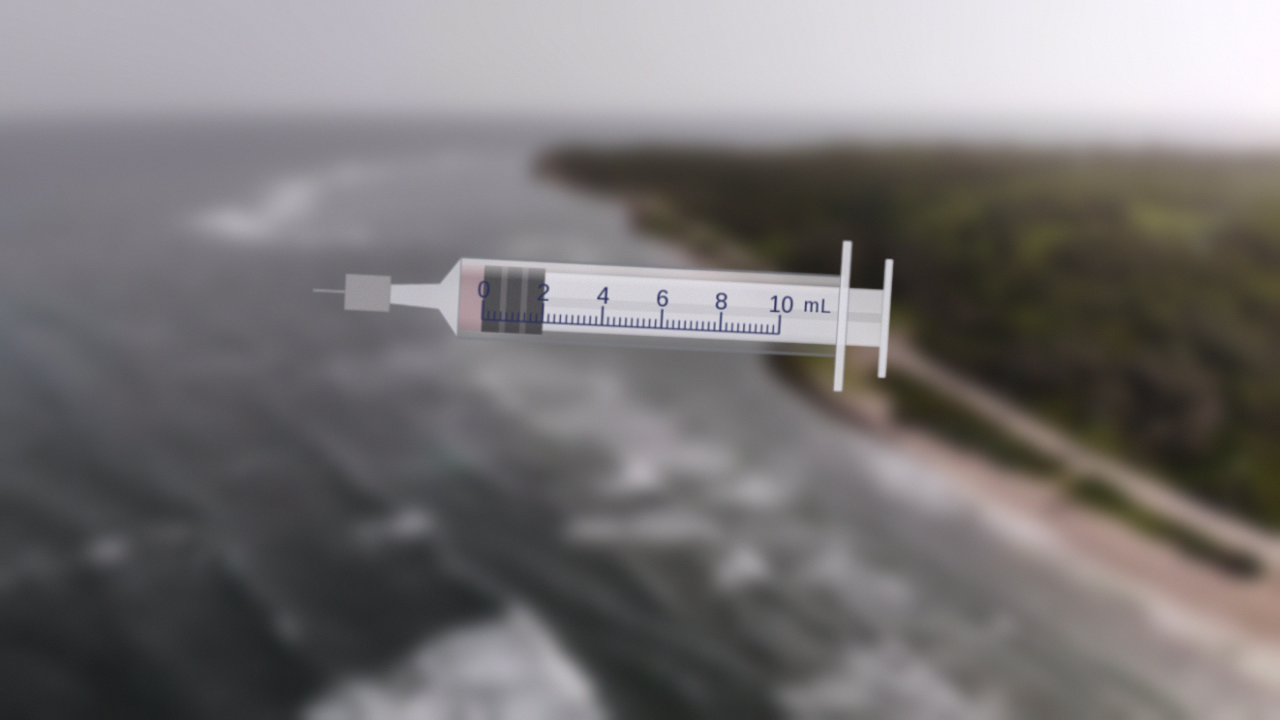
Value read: 0,mL
